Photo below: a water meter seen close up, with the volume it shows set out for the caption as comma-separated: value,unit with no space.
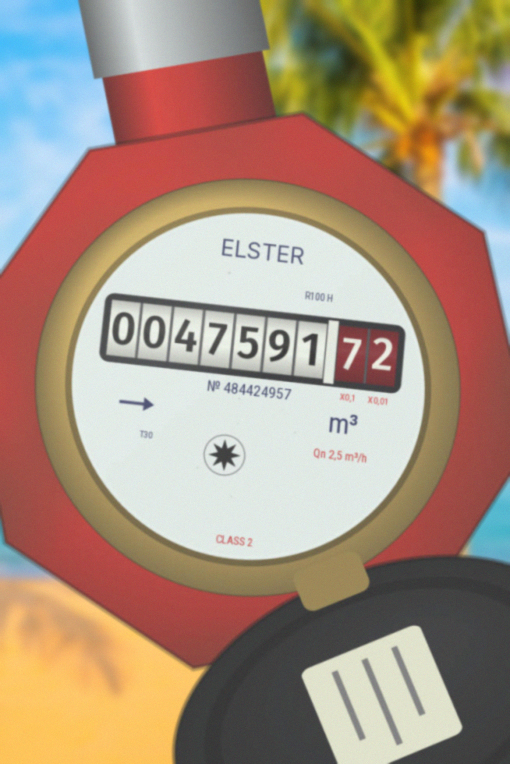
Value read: 47591.72,m³
